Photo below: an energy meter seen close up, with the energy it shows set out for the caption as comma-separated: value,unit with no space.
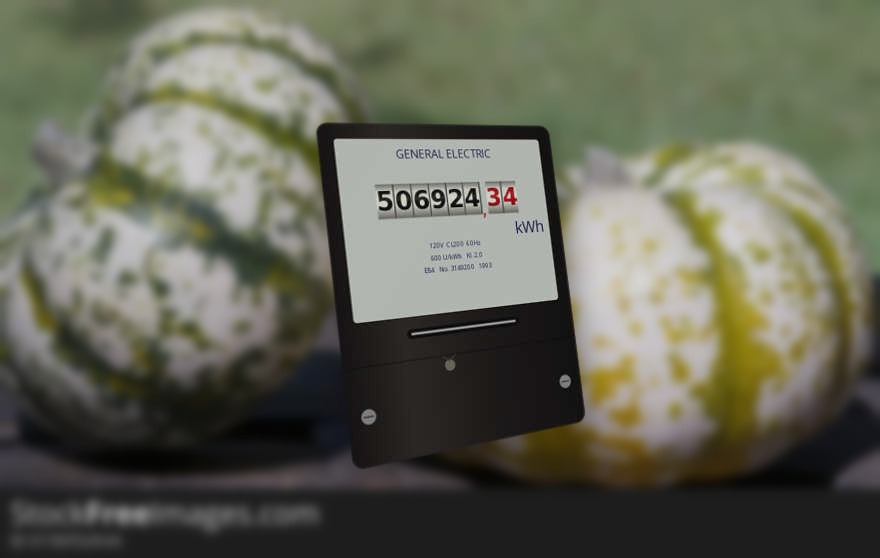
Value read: 506924.34,kWh
